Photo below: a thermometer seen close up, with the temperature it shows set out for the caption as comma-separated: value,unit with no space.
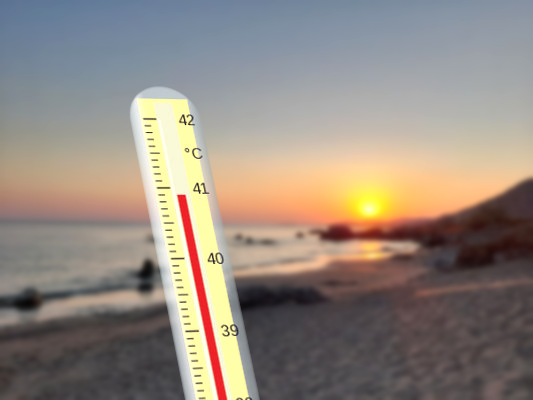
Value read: 40.9,°C
